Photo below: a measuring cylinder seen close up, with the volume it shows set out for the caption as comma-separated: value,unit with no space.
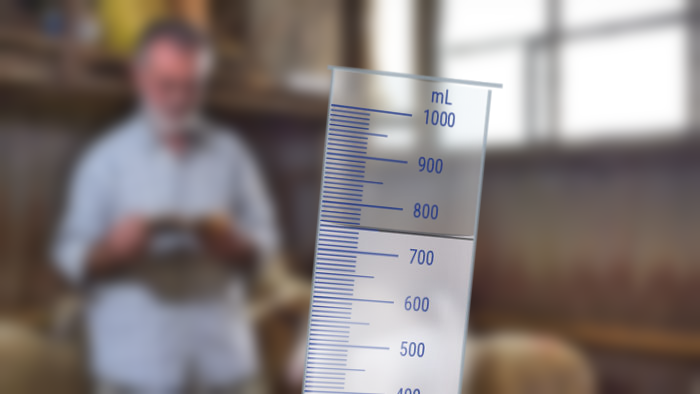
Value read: 750,mL
